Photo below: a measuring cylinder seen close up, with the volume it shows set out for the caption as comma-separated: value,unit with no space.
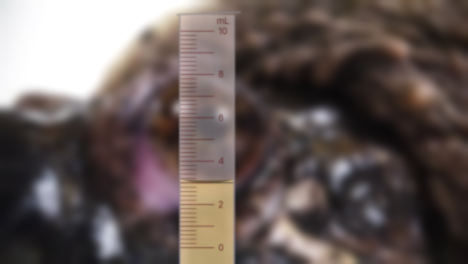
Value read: 3,mL
